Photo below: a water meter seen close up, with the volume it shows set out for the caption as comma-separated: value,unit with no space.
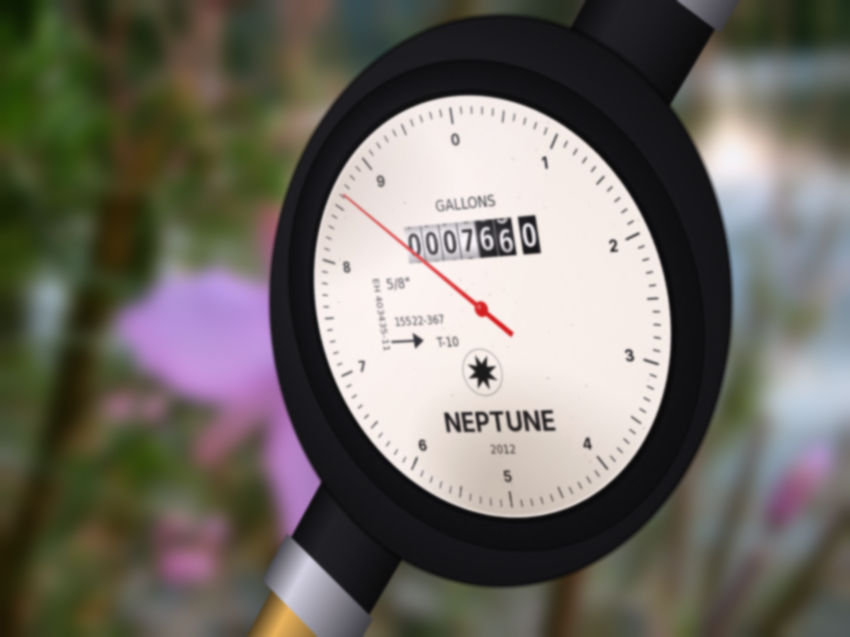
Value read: 7658.6,gal
